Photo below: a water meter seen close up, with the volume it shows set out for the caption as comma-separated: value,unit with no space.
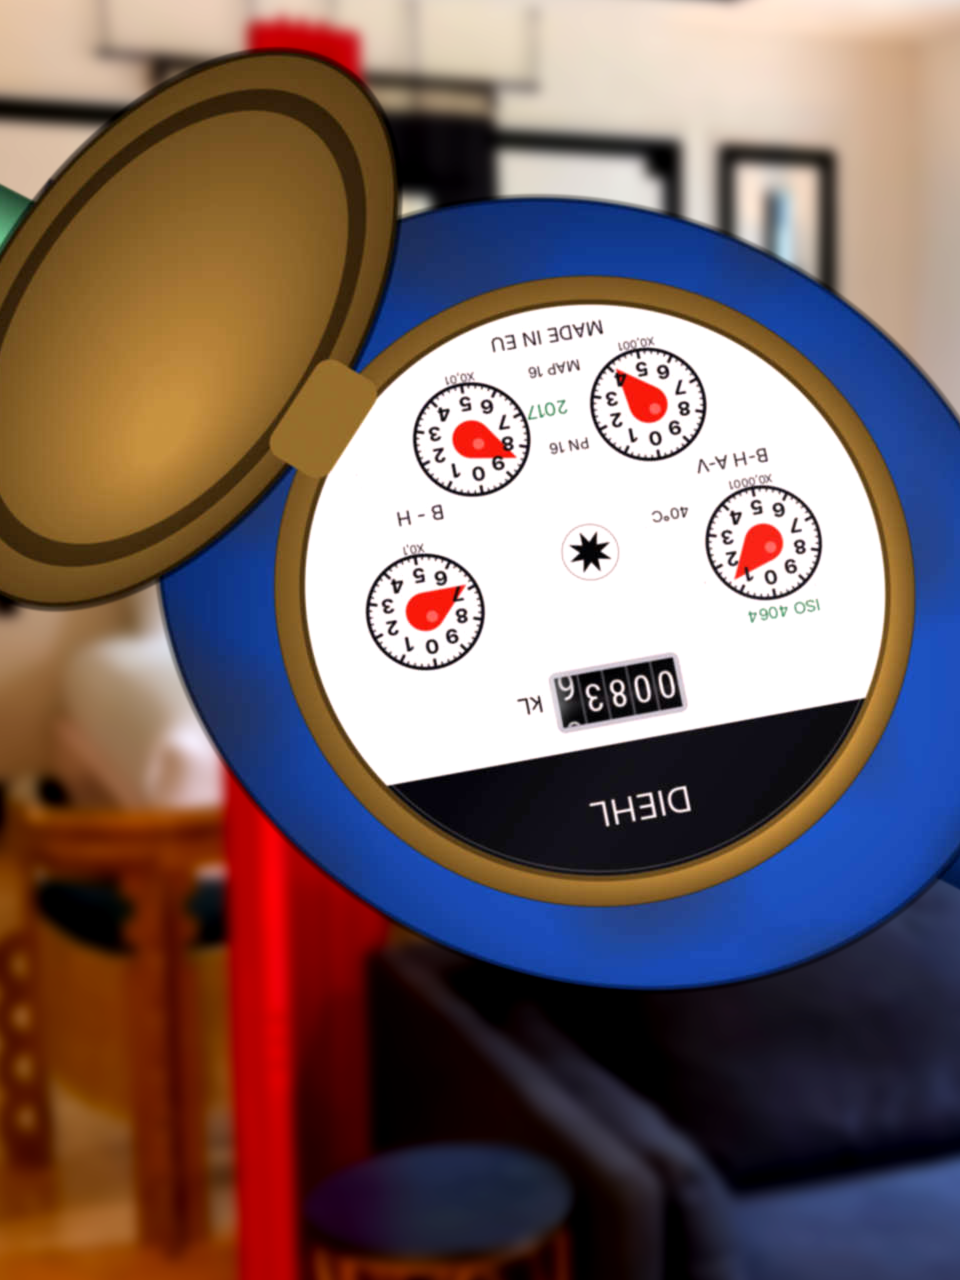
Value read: 835.6841,kL
